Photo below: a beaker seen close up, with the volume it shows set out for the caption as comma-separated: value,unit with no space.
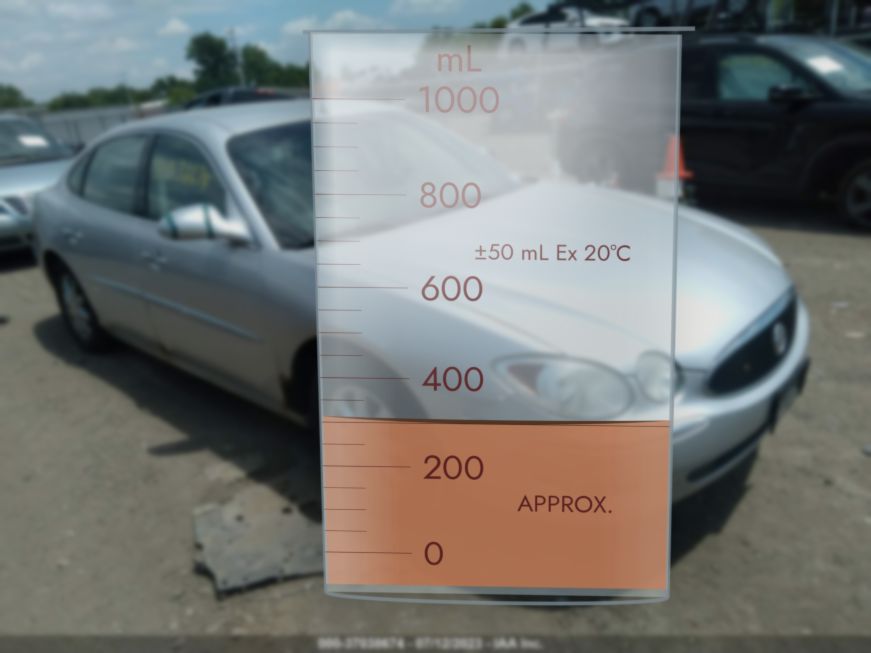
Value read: 300,mL
